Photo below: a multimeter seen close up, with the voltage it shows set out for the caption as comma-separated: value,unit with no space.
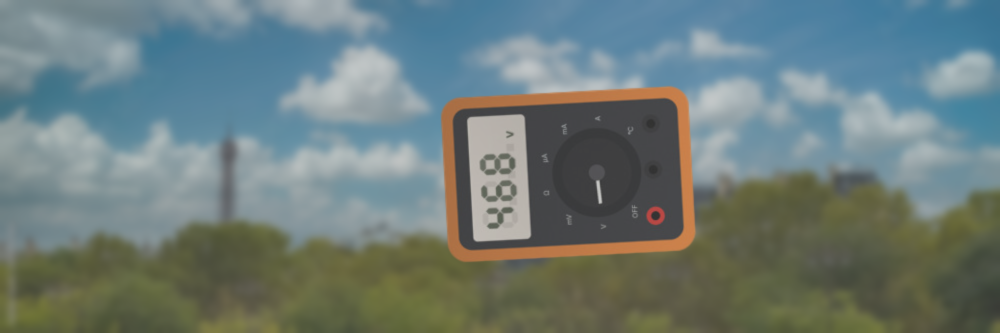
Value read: 468,V
